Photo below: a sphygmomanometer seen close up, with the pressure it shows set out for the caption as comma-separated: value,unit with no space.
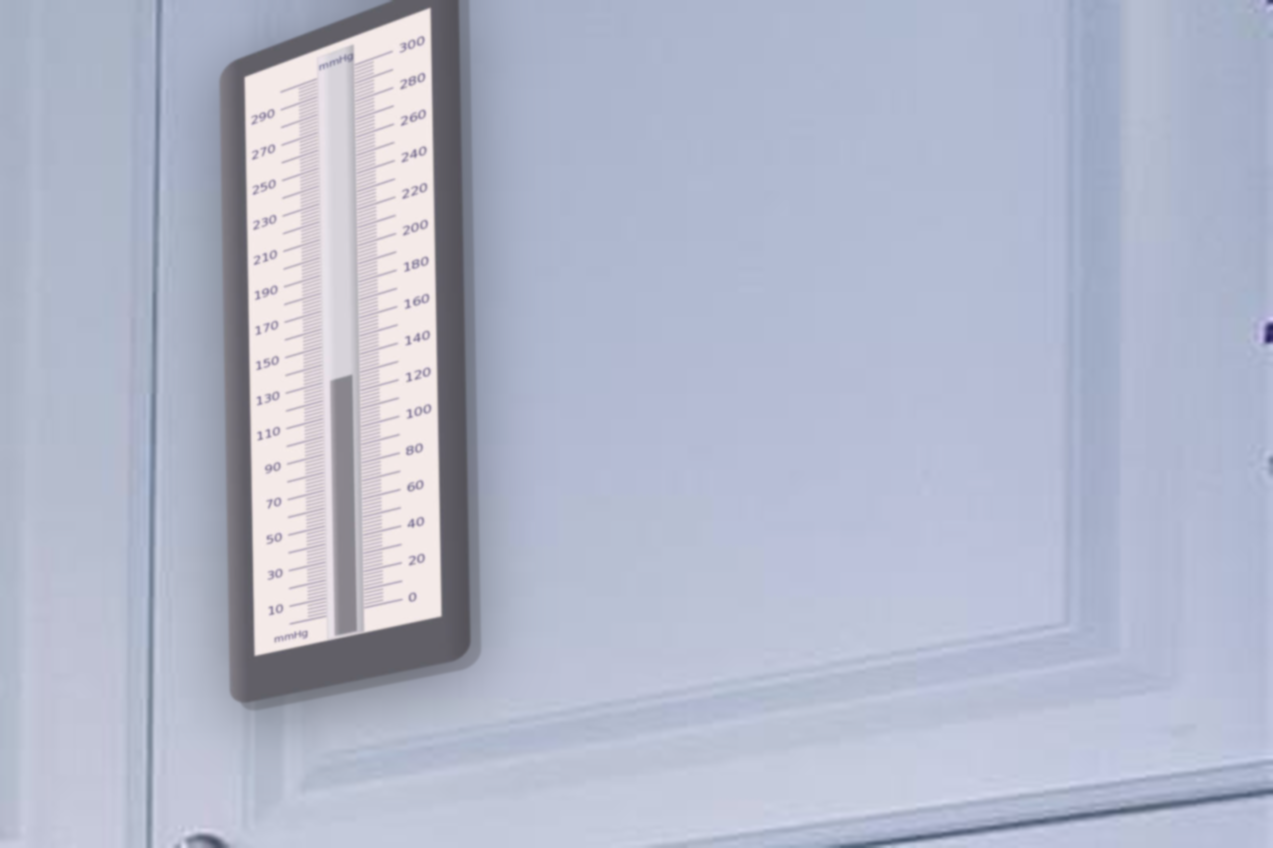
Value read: 130,mmHg
